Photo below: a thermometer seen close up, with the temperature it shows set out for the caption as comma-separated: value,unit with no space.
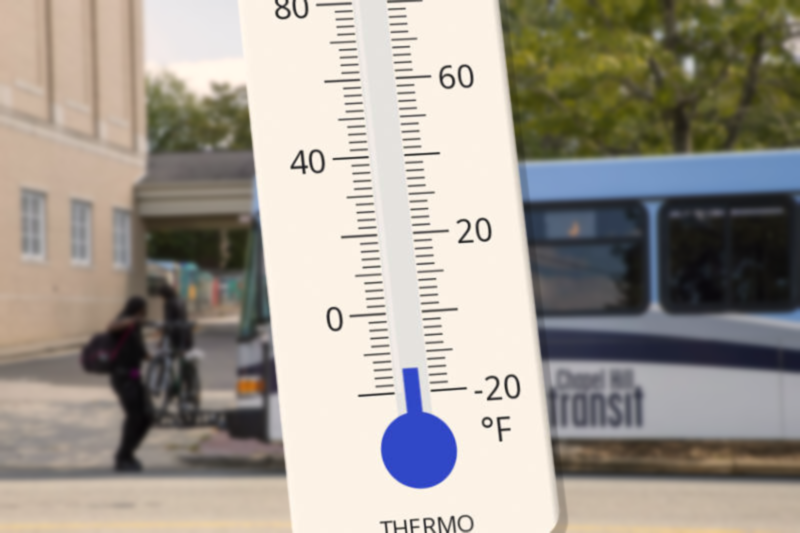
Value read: -14,°F
